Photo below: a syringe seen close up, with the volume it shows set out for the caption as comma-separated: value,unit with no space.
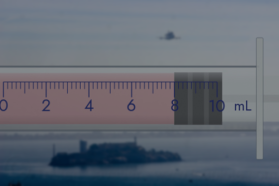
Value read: 8,mL
